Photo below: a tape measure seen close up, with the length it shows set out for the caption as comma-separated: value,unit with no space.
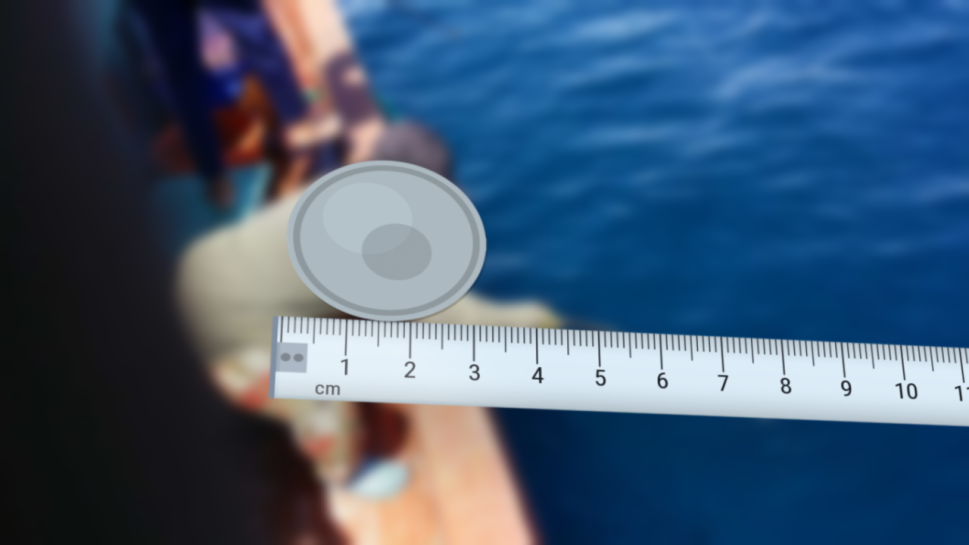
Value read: 3.2,cm
